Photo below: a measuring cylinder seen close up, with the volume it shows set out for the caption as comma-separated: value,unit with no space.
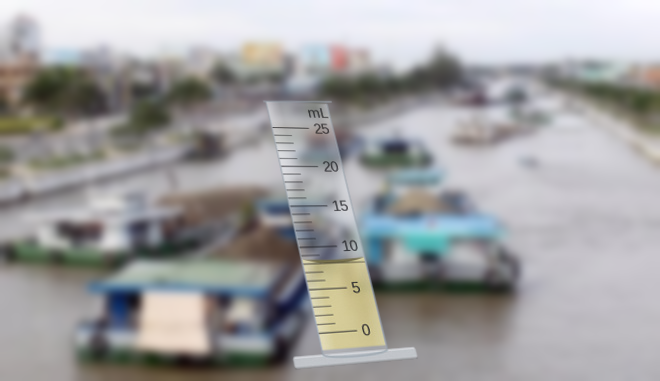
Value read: 8,mL
